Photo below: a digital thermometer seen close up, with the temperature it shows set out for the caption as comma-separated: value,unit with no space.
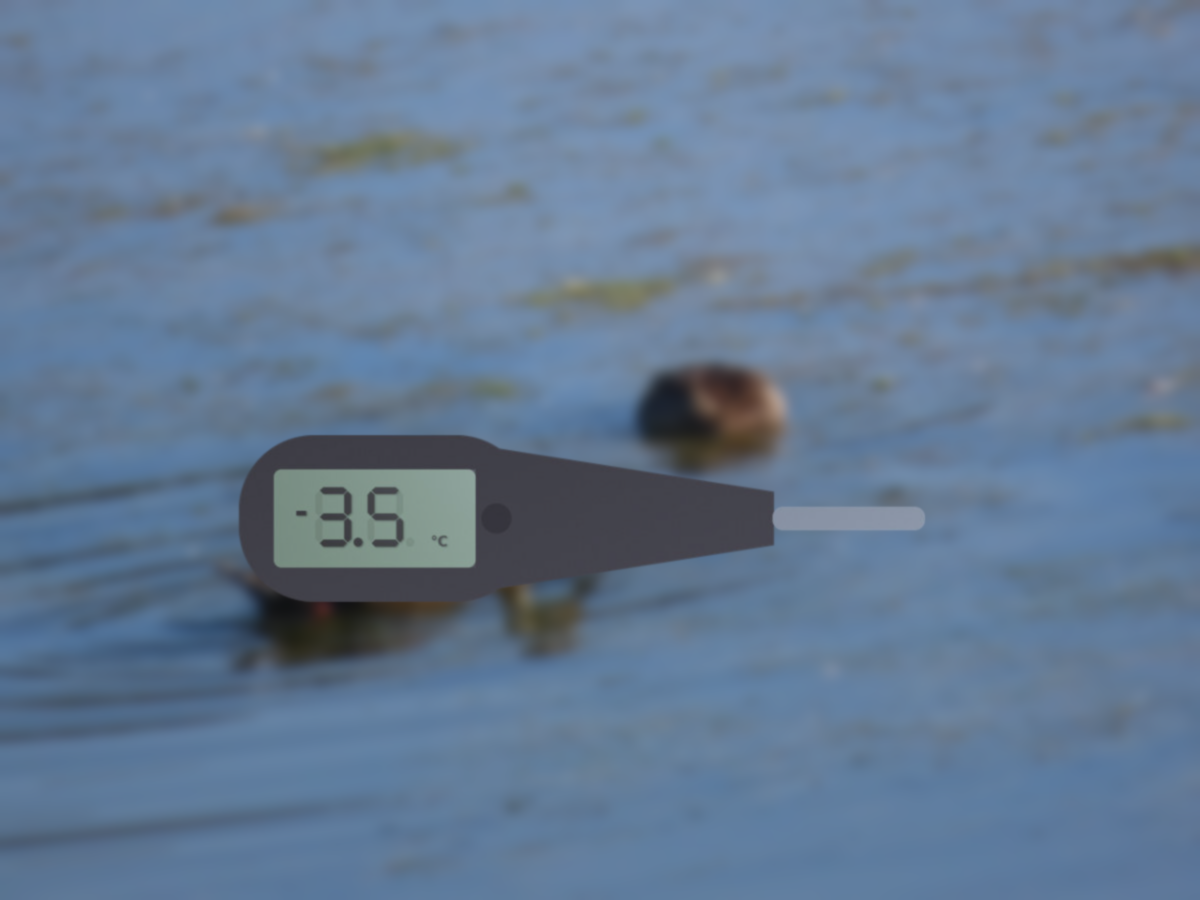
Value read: -3.5,°C
